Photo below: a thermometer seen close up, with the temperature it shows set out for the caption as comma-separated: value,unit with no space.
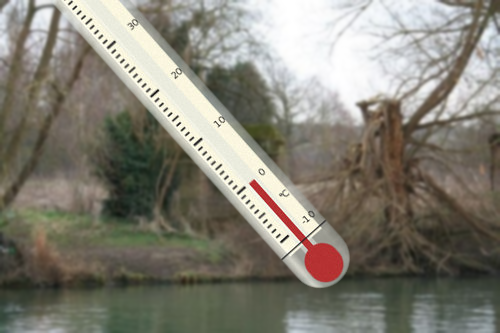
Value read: 0,°C
